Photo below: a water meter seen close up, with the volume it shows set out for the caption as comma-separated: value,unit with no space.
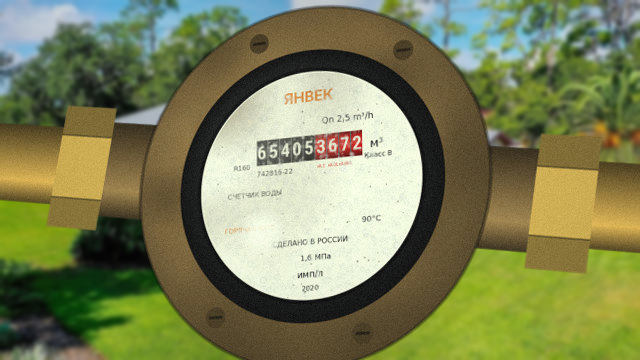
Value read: 65405.3672,m³
